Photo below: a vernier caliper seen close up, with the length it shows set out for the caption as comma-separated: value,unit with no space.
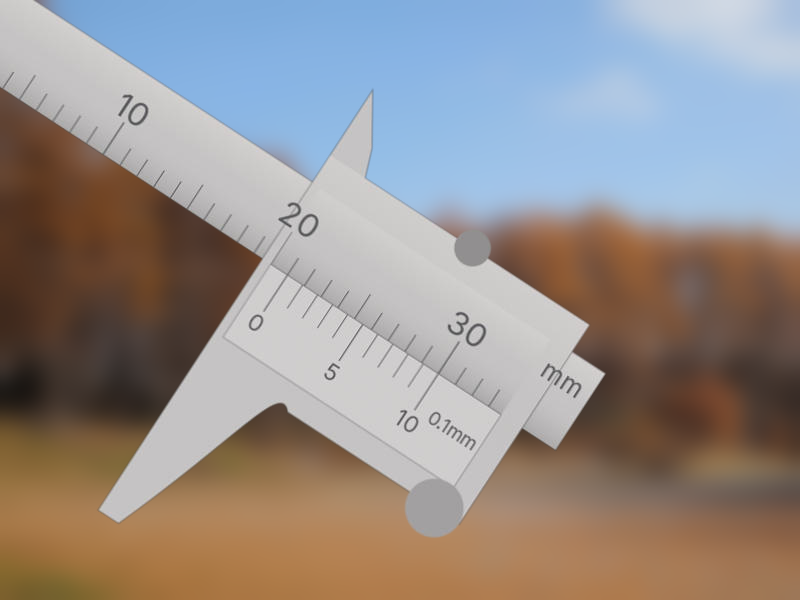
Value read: 21.0,mm
